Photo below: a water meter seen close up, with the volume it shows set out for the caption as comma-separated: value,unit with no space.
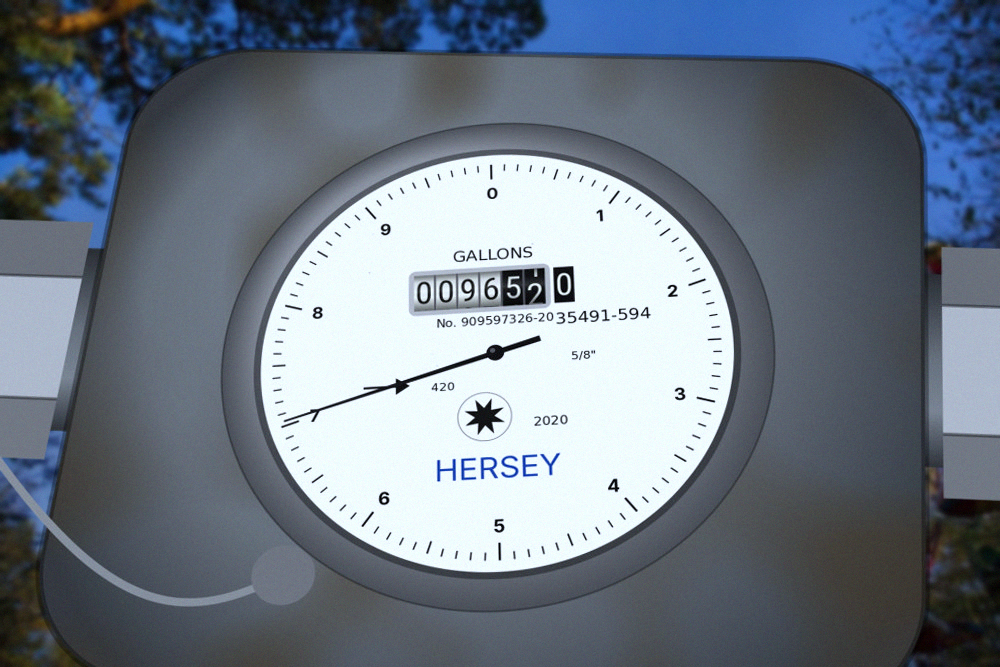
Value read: 96517.0,gal
